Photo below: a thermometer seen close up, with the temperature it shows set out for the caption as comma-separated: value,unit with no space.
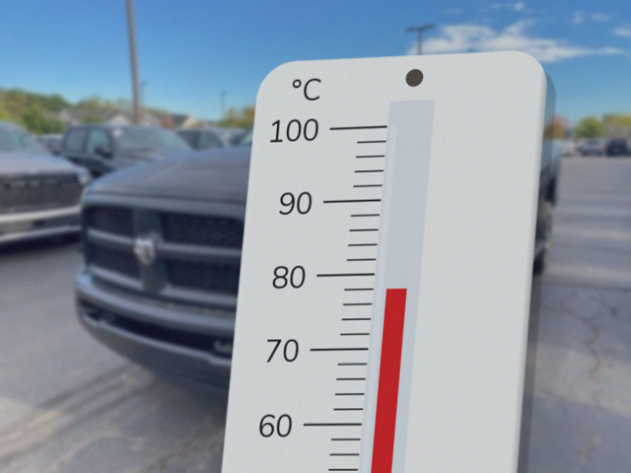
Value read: 78,°C
